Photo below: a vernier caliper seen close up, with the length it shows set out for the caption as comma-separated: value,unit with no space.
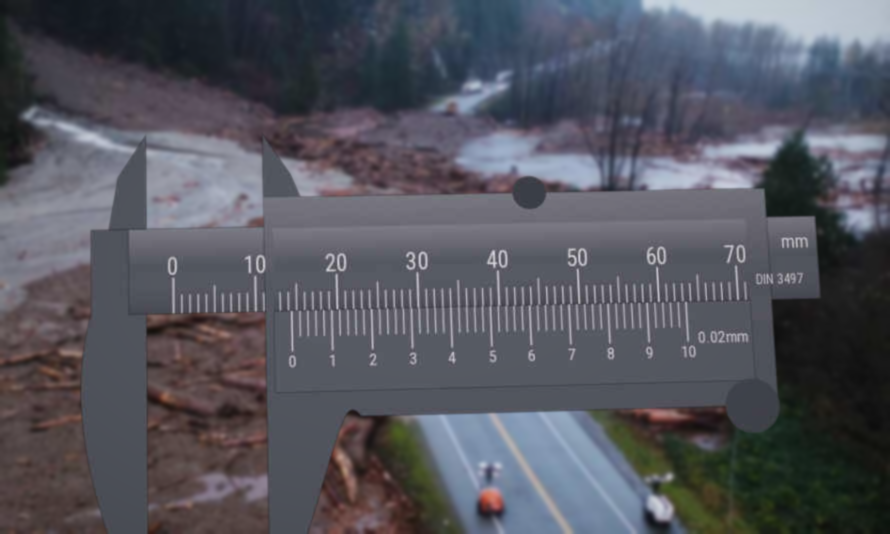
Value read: 14.4,mm
